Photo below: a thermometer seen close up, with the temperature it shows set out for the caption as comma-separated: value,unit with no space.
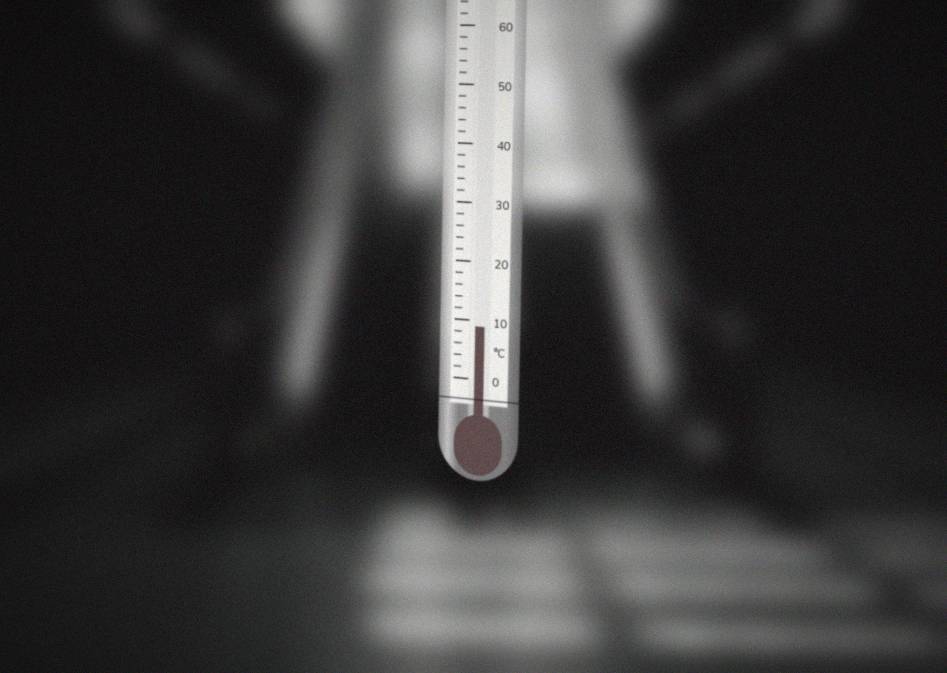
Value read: 9,°C
